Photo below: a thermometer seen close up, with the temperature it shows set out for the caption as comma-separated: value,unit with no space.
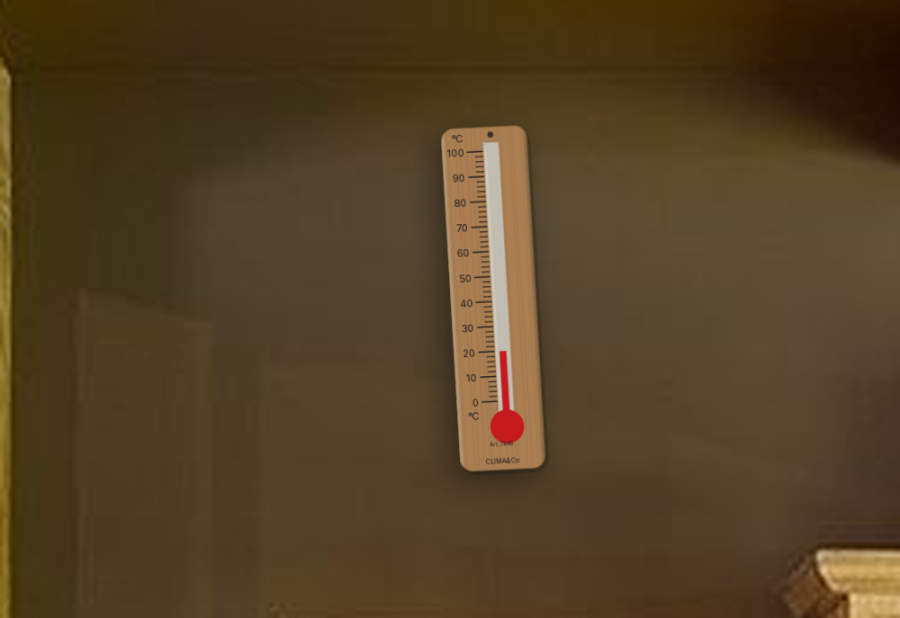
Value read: 20,°C
